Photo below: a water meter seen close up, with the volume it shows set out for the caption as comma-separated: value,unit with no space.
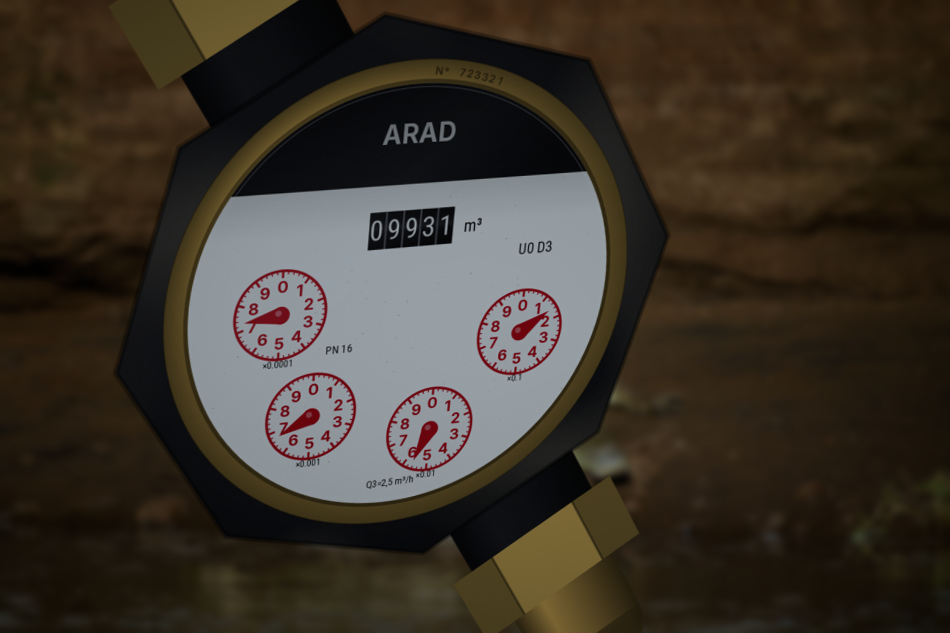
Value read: 9931.1567,m³
